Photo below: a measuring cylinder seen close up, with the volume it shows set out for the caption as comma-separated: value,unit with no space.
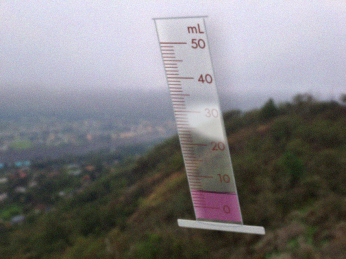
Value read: 5,mL
